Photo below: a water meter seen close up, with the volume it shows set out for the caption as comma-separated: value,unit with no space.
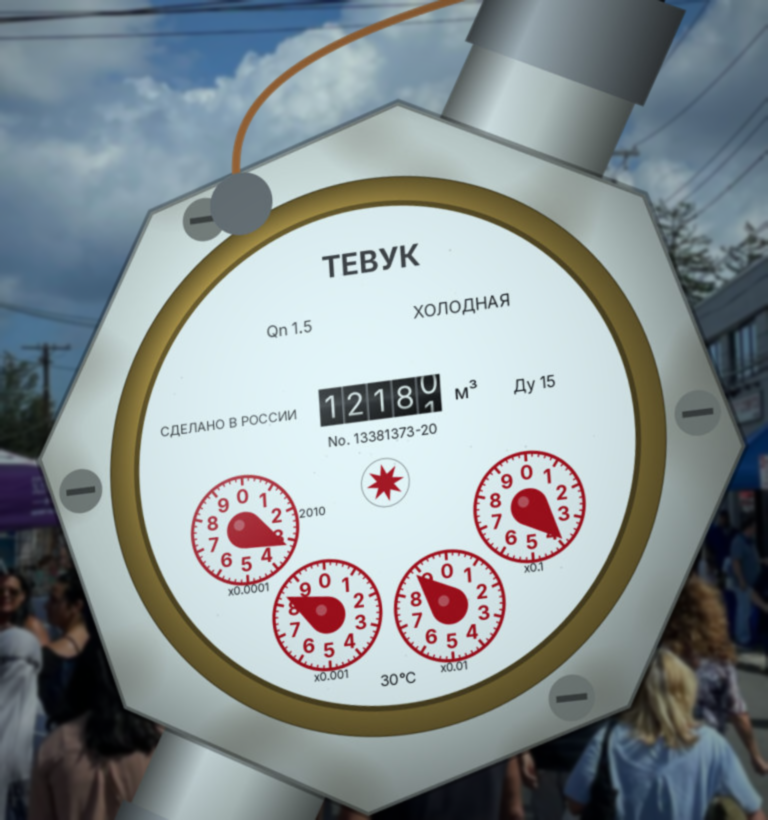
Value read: 12180.3883,m³
